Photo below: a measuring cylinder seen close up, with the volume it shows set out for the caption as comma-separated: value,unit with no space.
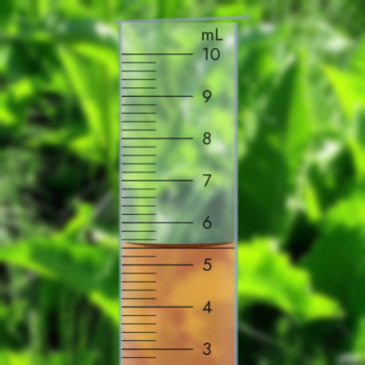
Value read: 5.4,mL
